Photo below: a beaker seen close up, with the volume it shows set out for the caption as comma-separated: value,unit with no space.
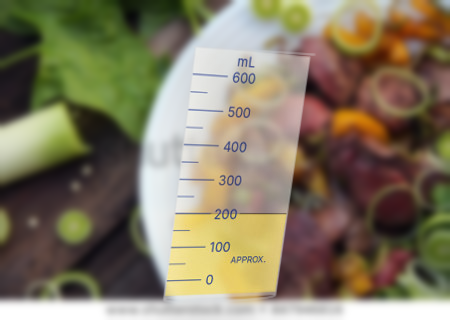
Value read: 200,mL
